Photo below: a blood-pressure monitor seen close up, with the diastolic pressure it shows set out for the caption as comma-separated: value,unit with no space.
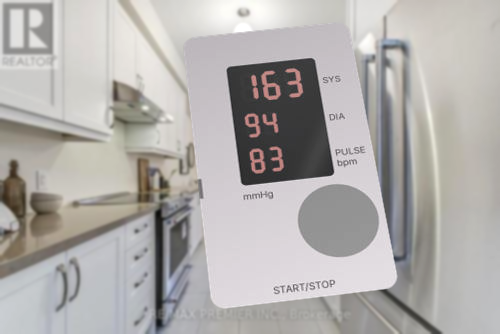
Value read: 94,mmHg
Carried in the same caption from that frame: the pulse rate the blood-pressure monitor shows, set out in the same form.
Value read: 83,bpm
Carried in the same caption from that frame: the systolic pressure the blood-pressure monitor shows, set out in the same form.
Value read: 163,mmHg
